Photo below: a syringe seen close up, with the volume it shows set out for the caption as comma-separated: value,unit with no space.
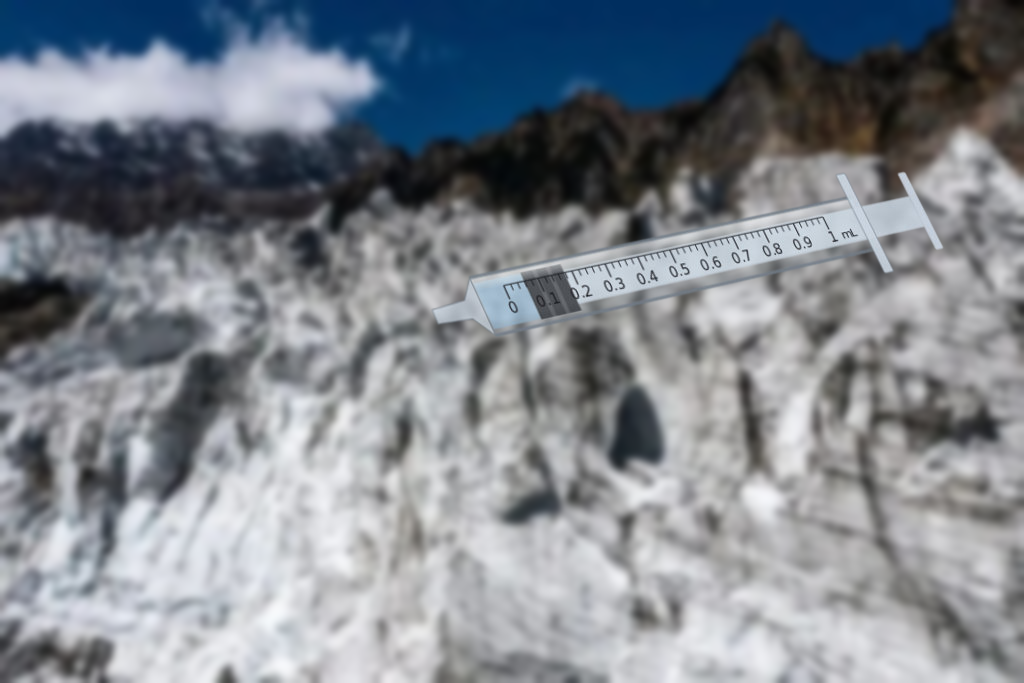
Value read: 0.06,mL
